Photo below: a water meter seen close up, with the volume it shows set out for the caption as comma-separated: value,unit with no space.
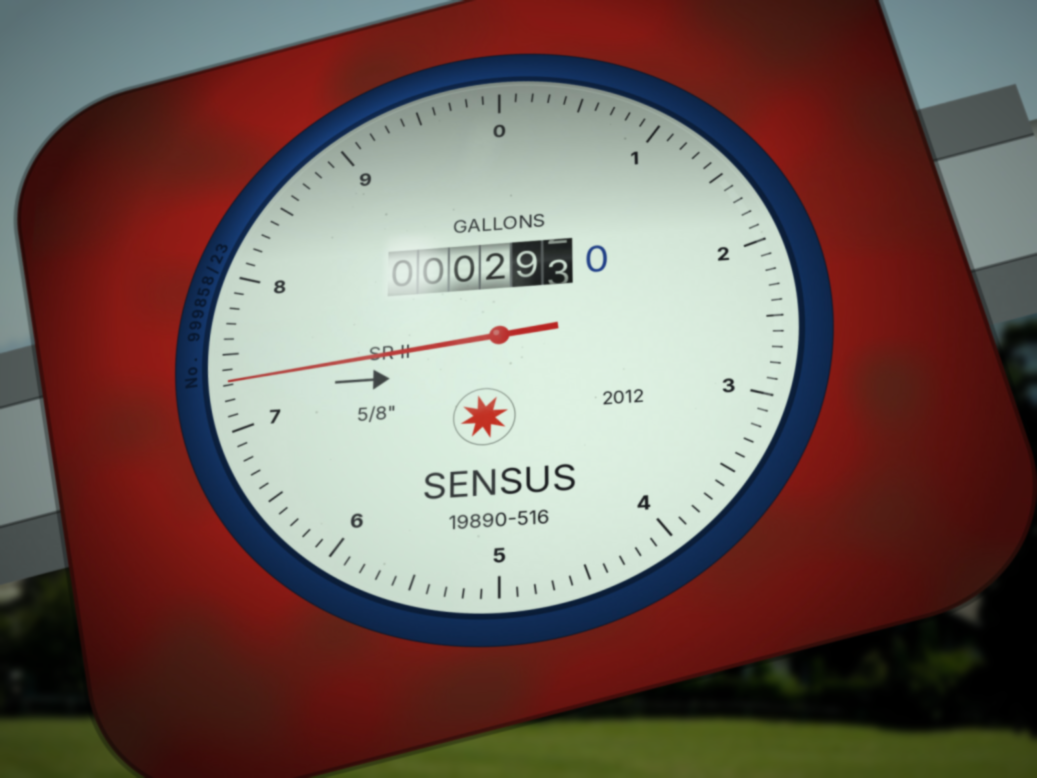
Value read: 2927.3,gal
